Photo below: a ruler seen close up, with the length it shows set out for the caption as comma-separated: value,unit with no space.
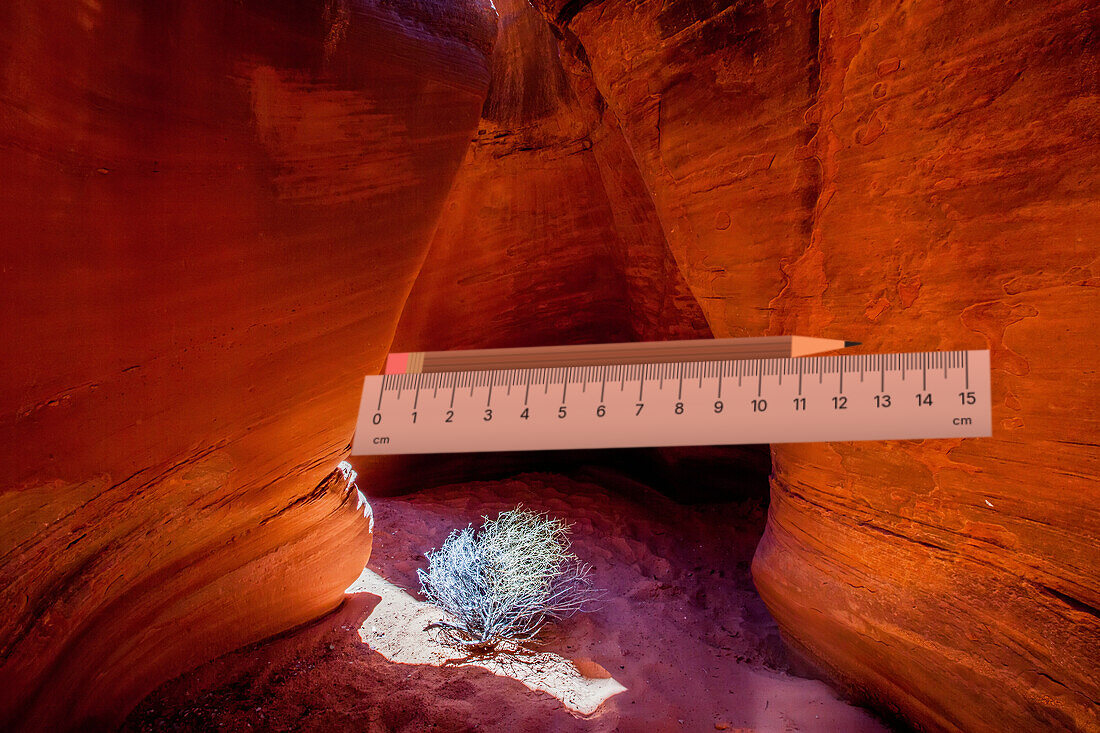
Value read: 12.5,cm
